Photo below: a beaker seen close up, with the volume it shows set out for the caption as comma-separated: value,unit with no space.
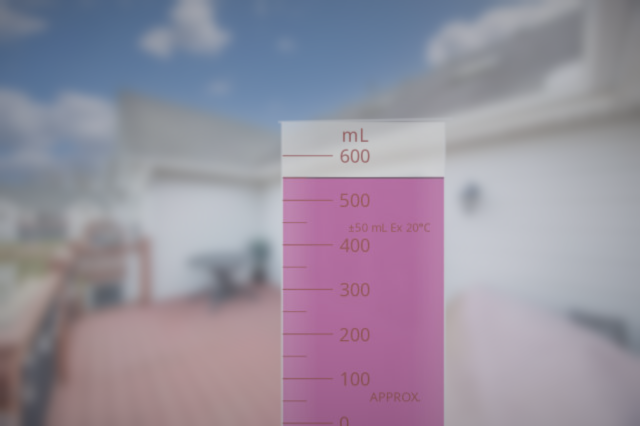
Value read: 550,mL
